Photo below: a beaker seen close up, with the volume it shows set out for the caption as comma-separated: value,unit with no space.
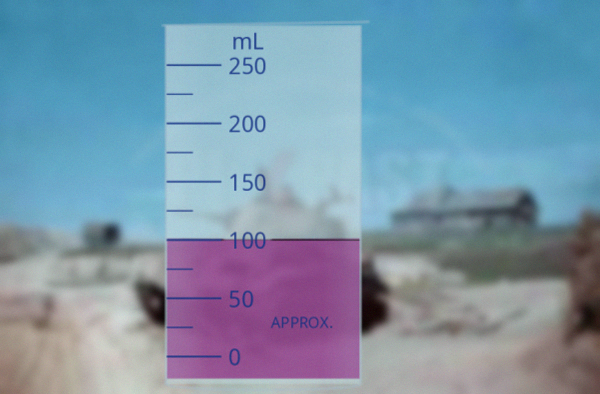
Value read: 100,mL
